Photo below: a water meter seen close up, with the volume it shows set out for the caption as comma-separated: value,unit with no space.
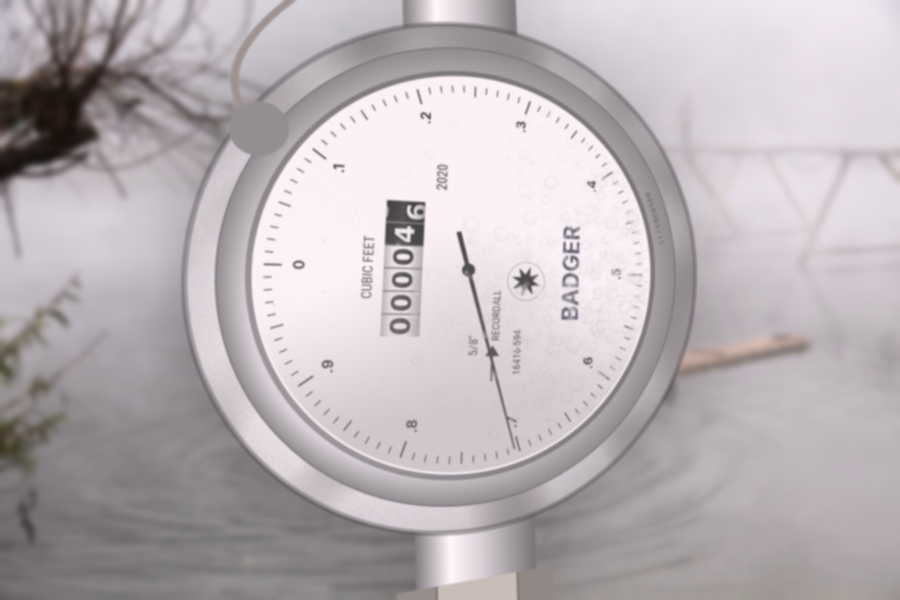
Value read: 45.70,ft³
